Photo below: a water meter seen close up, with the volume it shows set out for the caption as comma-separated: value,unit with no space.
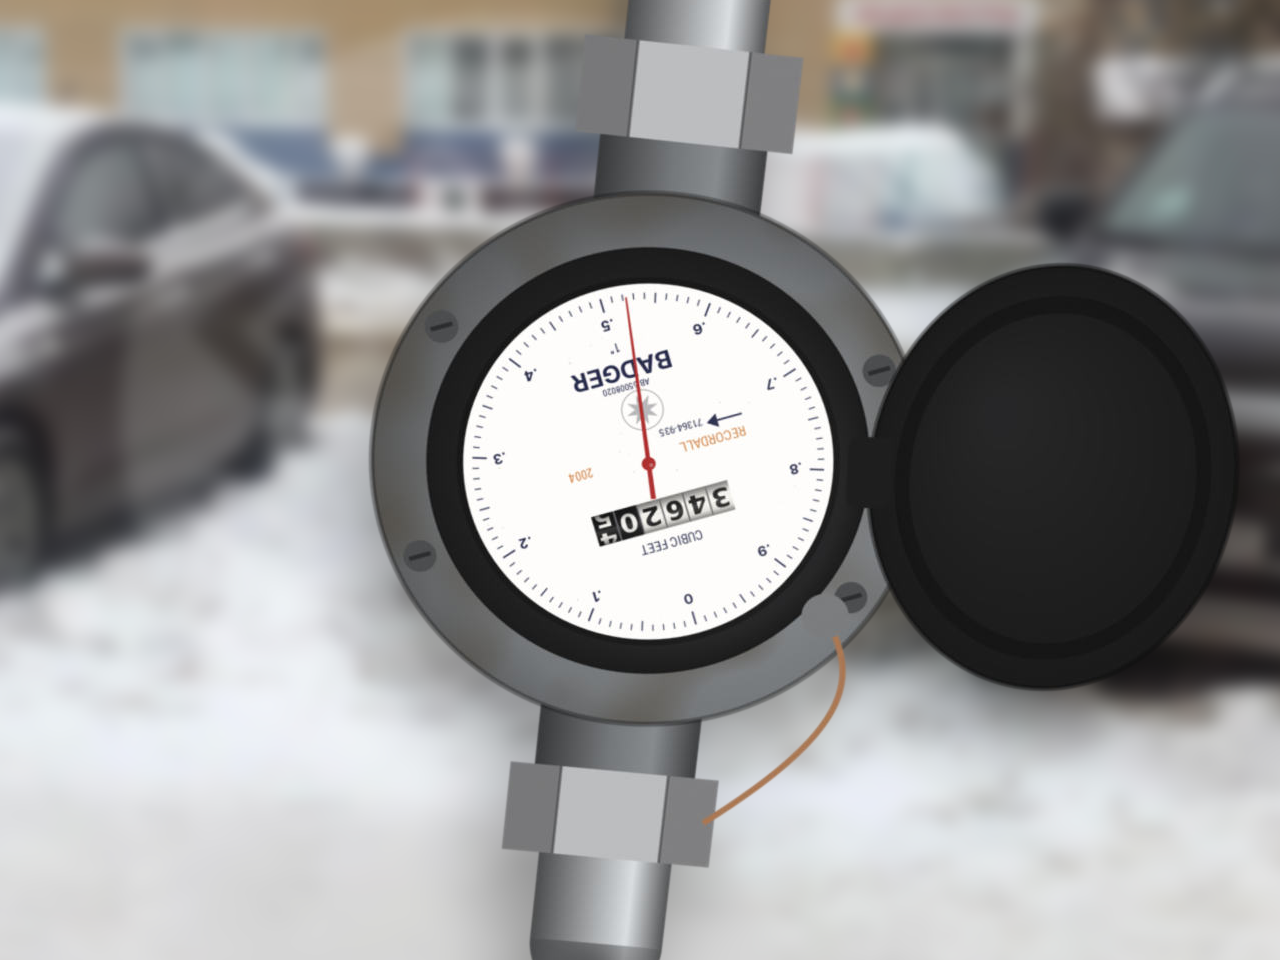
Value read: 346204.52,ft³
